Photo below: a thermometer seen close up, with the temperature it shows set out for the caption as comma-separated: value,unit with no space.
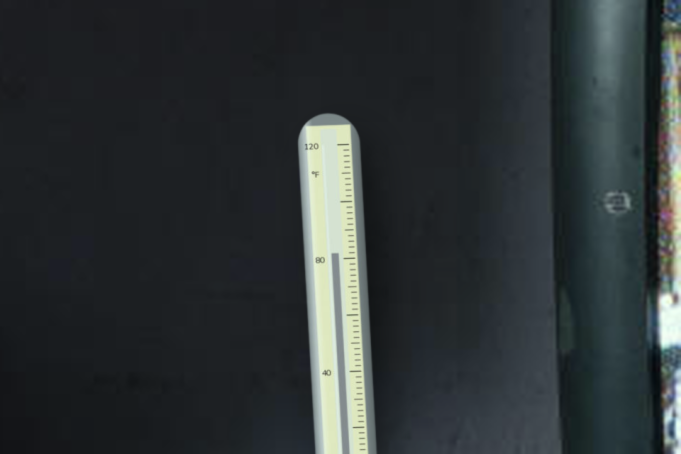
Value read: 82,°F
